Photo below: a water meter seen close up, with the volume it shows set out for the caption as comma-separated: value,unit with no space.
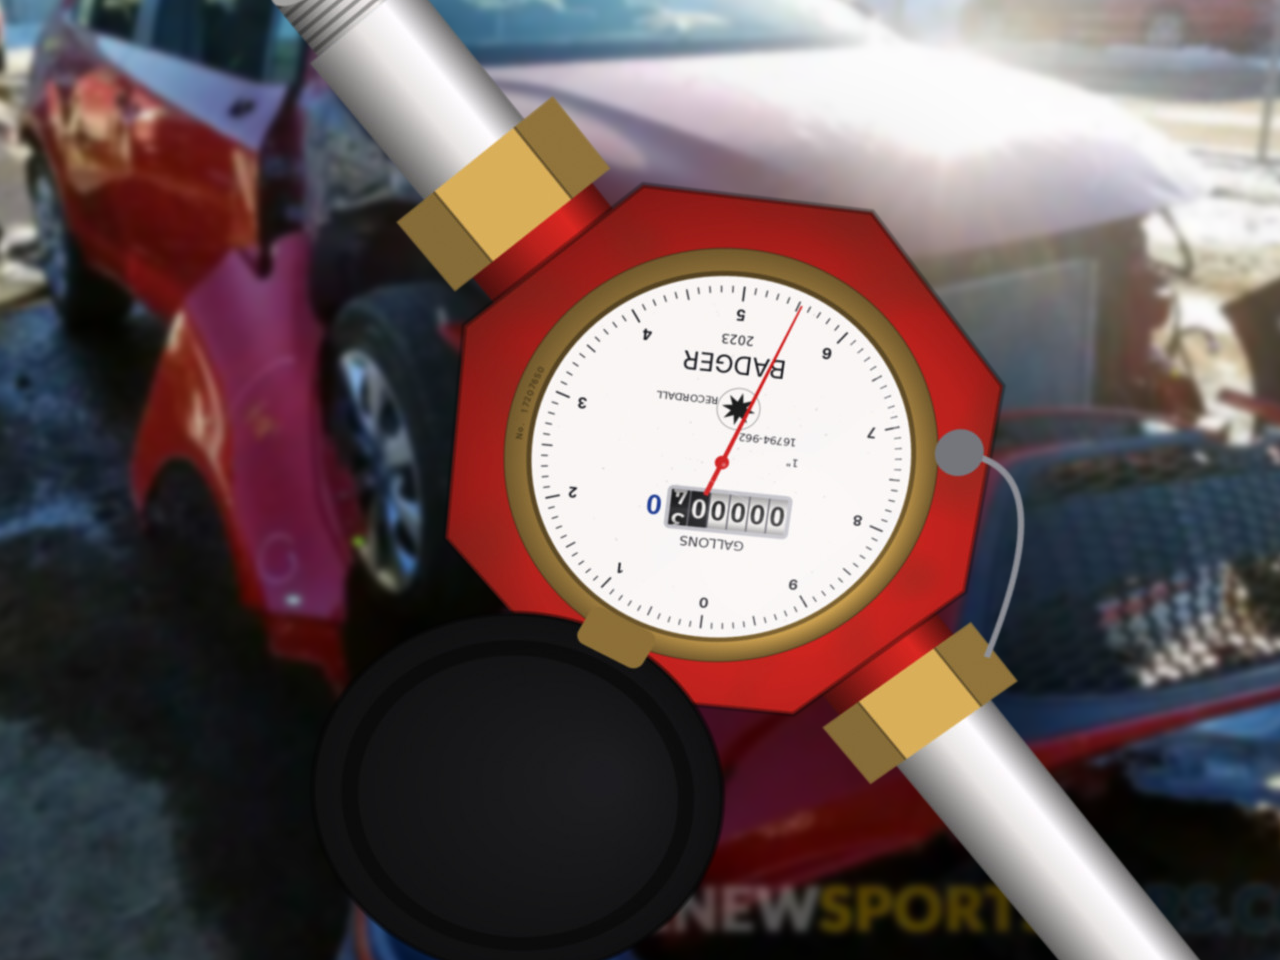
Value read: 35.5,gal
